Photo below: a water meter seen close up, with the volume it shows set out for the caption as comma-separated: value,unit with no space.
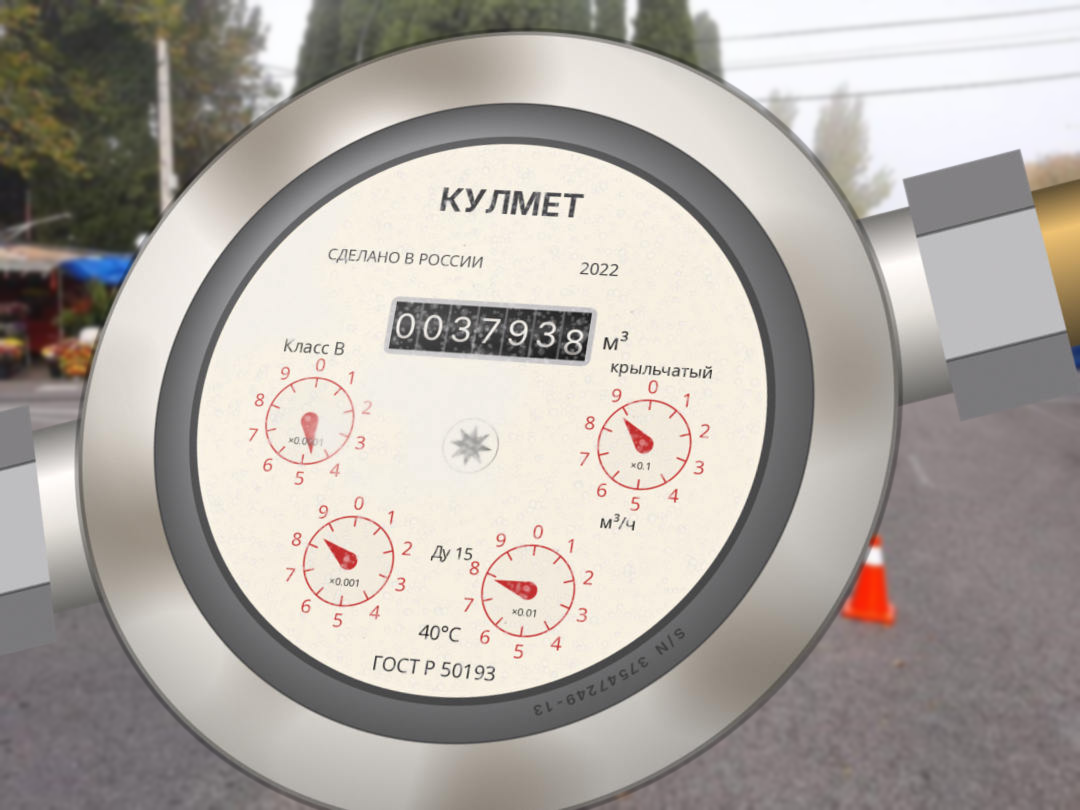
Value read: 37937.8784,m³
